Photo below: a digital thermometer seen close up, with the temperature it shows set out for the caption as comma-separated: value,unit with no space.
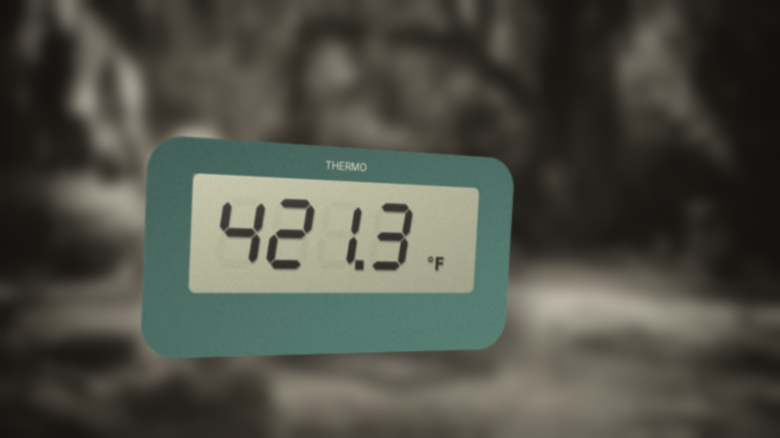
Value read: 421.3,°F
